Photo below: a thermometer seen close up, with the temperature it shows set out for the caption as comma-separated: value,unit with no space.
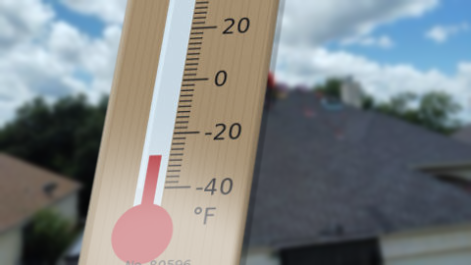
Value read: -28,°F
